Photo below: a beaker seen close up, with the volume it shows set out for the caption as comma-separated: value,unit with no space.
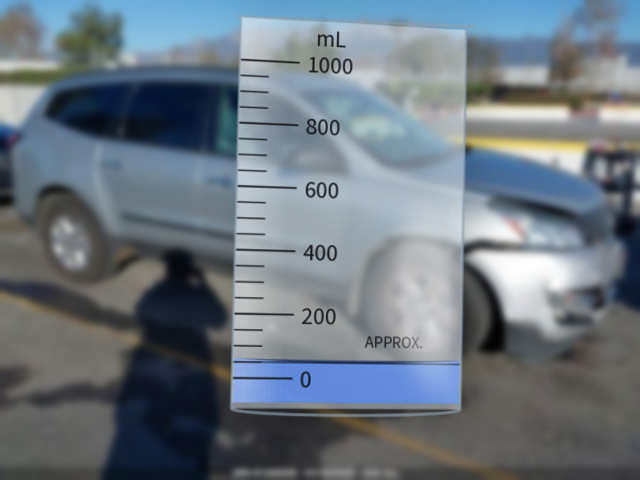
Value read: 50,mL
